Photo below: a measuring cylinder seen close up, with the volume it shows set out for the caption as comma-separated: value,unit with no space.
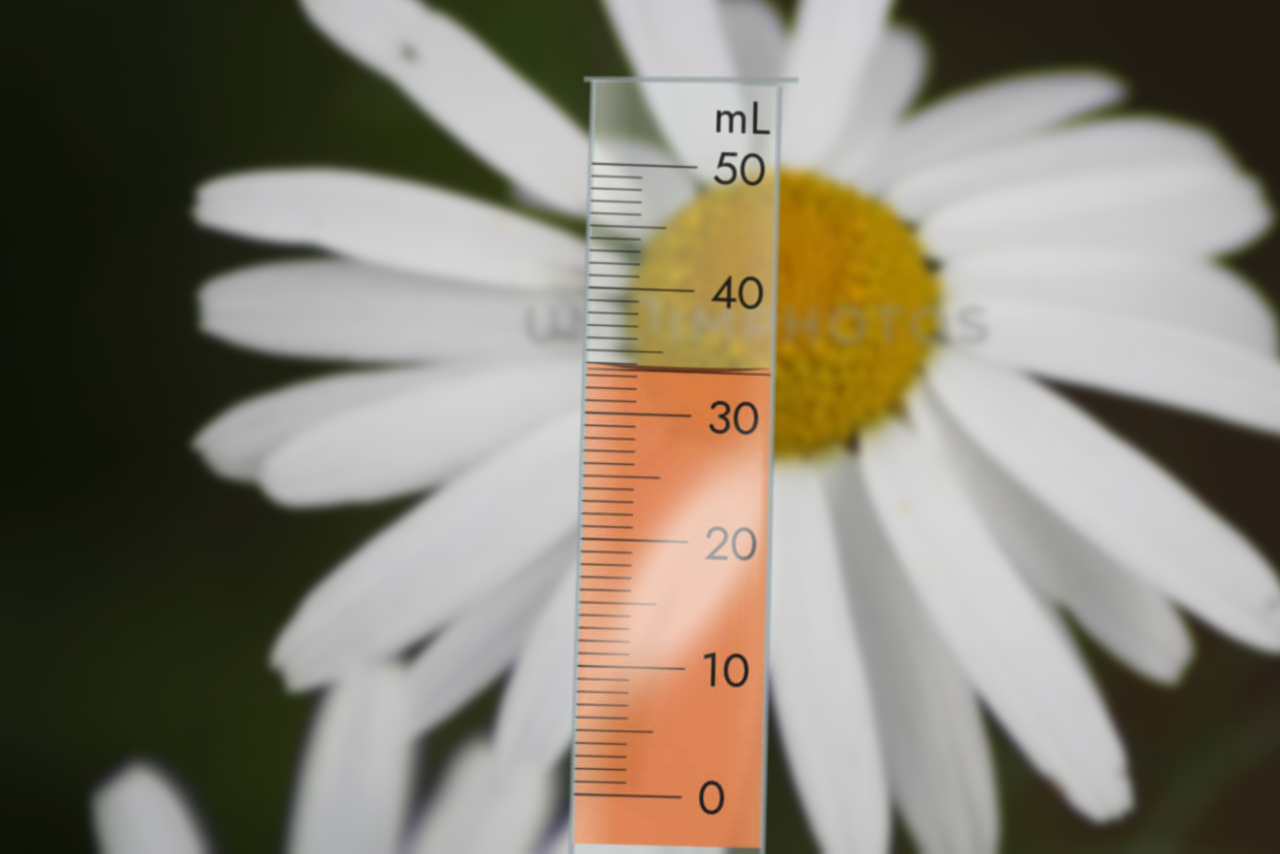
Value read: 33.5,mL
